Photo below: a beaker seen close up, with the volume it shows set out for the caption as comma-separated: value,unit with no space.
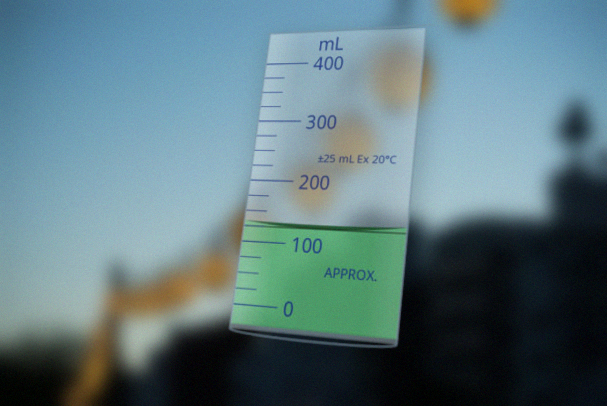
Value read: 125,mL
